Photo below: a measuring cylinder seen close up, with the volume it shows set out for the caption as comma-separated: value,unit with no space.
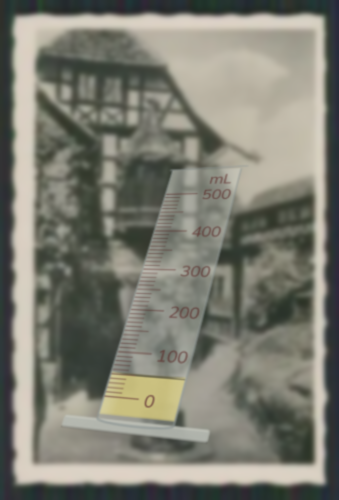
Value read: 50,mL
